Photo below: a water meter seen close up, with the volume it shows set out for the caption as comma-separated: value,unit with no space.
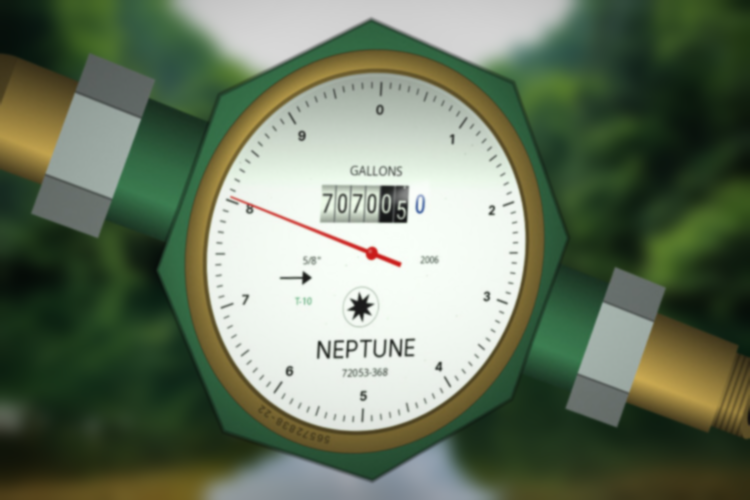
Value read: 7070048.0,gal
